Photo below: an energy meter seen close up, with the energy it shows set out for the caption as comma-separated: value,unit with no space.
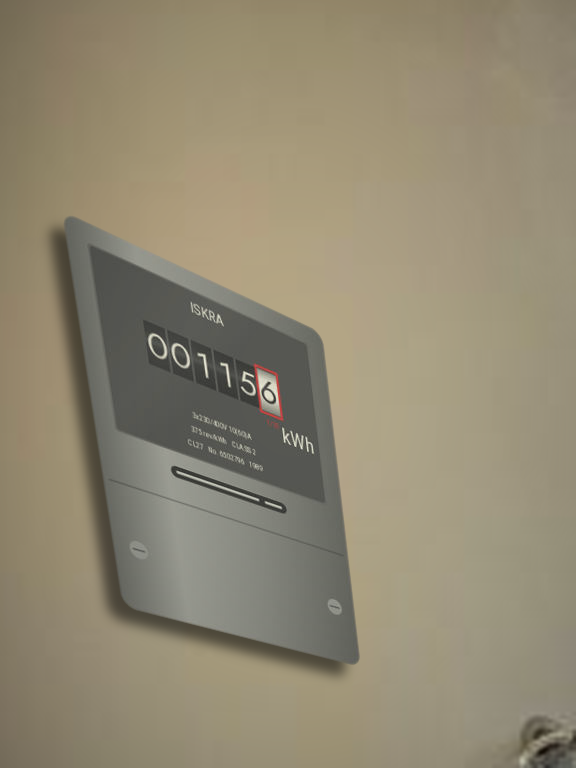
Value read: 115.6,kWh
